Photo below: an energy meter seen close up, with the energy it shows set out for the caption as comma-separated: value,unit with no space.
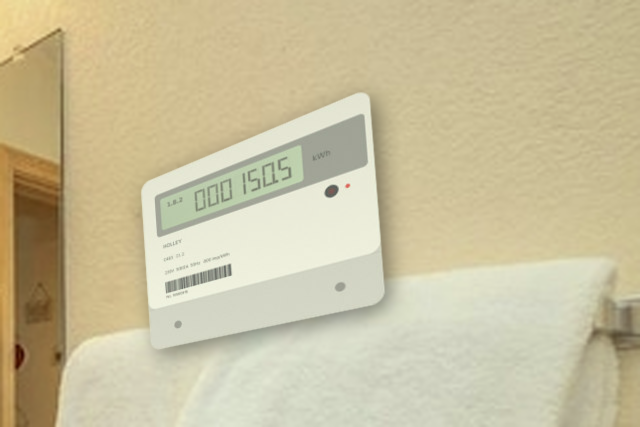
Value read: 150.5,kWh
